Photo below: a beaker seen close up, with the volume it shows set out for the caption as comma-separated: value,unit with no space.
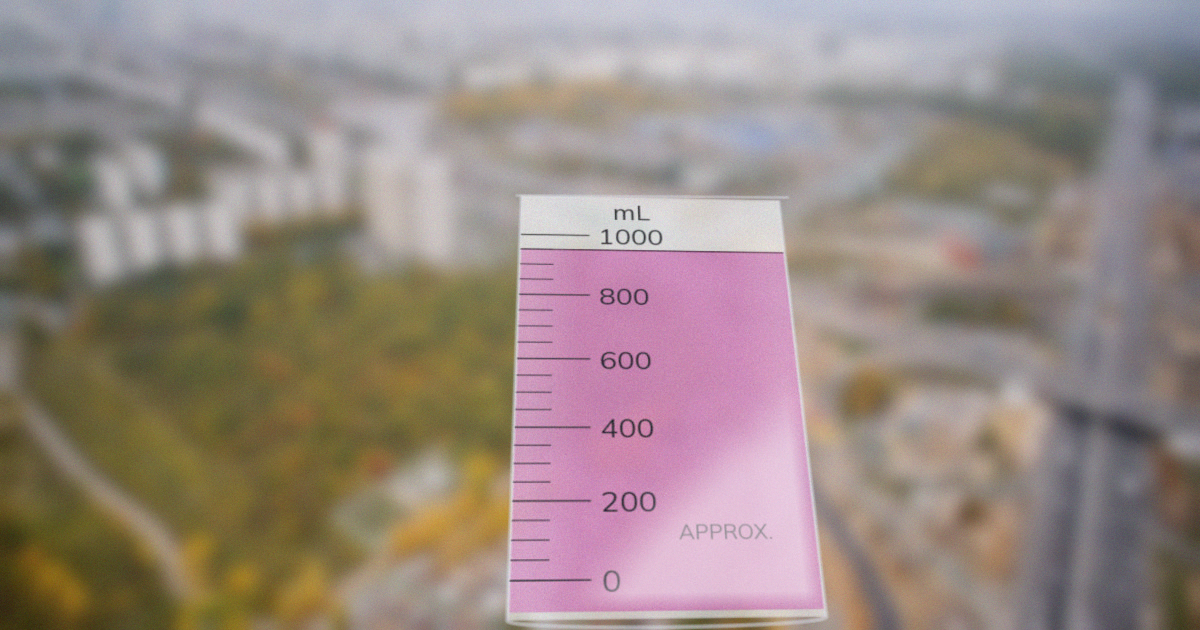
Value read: 950,mL
